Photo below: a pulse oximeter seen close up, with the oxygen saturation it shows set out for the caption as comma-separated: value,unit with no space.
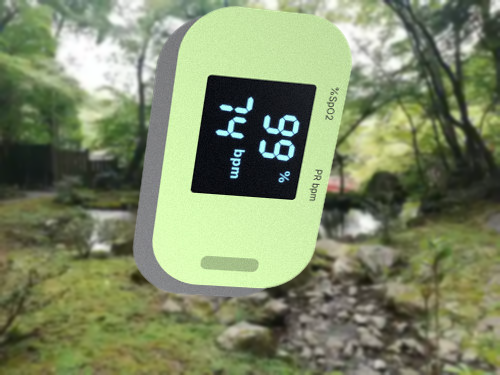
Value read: 99,%
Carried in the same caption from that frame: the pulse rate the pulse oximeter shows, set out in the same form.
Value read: 74,bpm
